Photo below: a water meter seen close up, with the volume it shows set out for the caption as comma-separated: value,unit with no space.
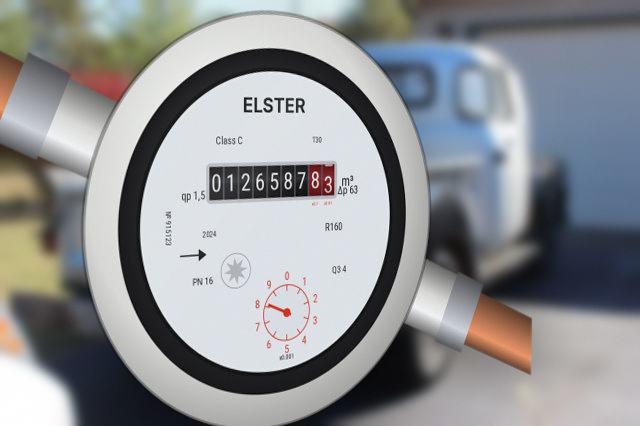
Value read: 126587.828,m³
